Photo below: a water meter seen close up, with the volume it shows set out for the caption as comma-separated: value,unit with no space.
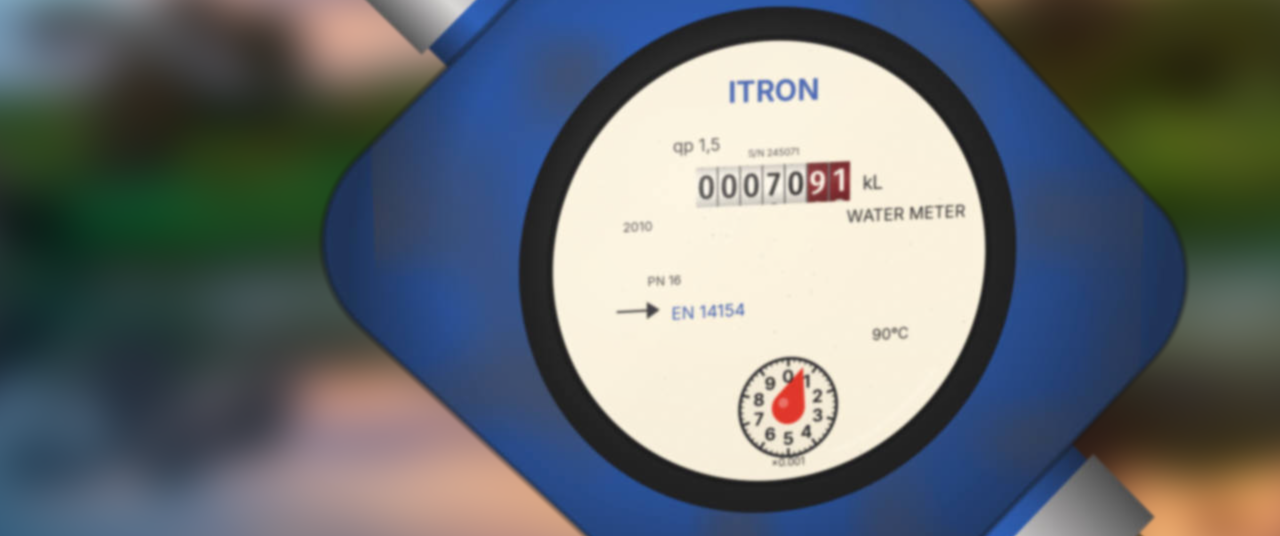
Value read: 70.910,kL
